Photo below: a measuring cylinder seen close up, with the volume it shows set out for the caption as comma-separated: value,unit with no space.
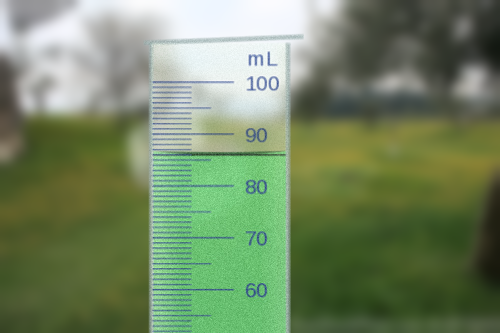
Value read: 86,mL
